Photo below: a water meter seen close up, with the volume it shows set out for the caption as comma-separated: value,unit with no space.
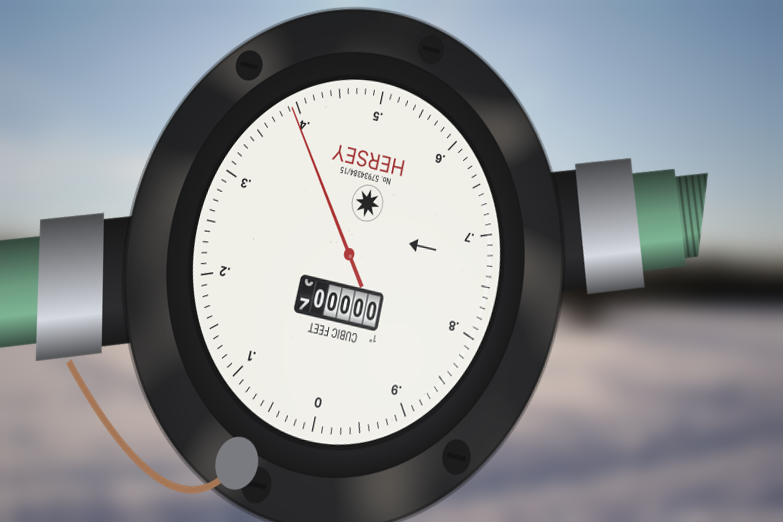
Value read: 2.39,ft³
